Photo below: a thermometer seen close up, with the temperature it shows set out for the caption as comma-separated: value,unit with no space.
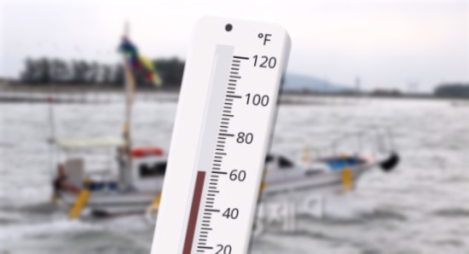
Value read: 60,°F
